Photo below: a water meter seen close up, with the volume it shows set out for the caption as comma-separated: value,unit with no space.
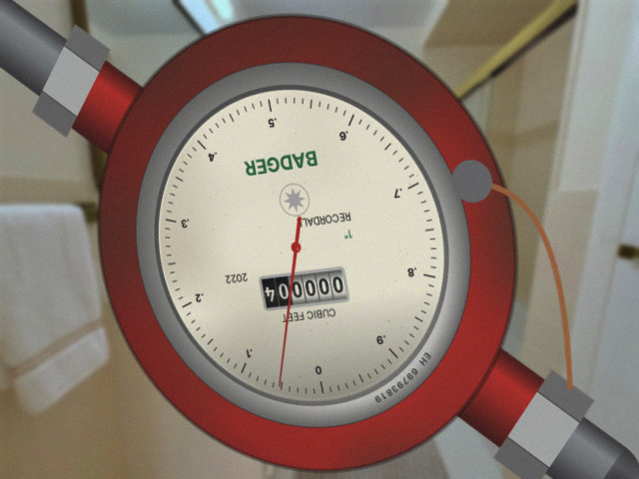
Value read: 4.05,ft³
